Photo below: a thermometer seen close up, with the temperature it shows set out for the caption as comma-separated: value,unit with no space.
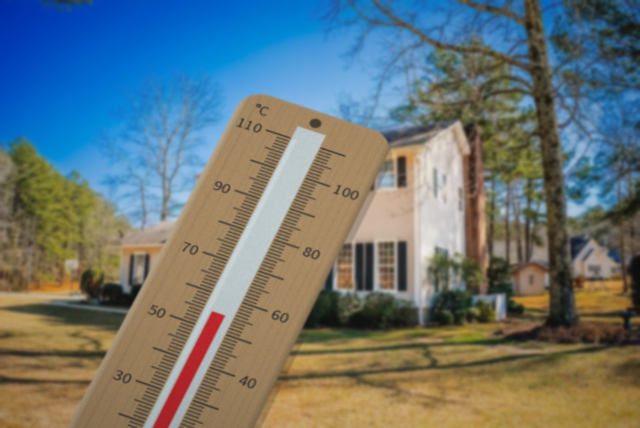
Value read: 55,°C
